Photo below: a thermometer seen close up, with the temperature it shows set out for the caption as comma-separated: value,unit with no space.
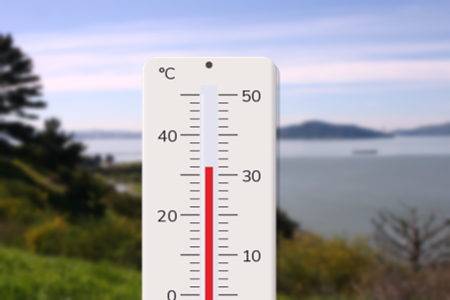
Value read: 32,°C
